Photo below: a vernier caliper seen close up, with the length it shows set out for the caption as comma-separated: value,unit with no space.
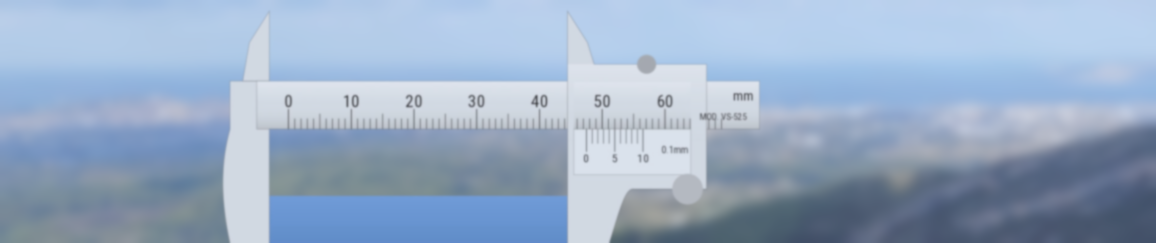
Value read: 47.5,mm
